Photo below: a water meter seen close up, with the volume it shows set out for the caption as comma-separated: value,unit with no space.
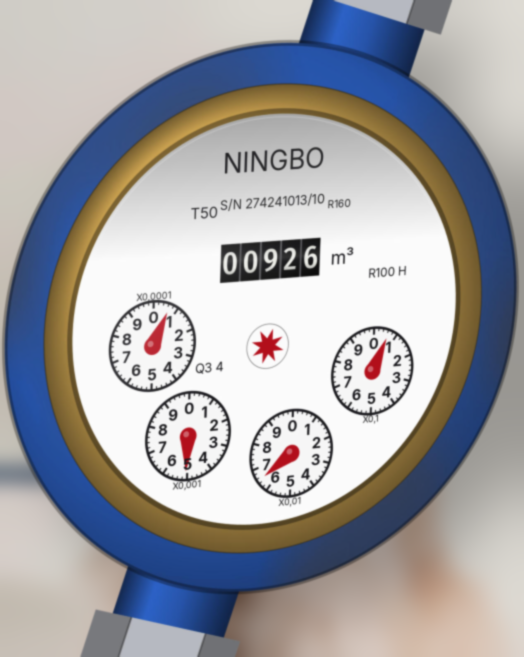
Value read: 926.0650,m³
